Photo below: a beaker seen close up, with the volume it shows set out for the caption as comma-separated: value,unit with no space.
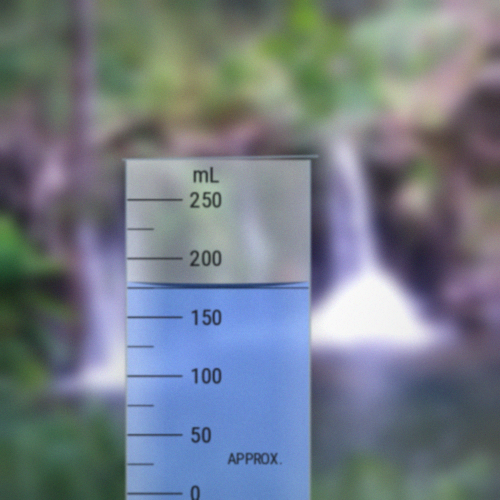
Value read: 175,mL
